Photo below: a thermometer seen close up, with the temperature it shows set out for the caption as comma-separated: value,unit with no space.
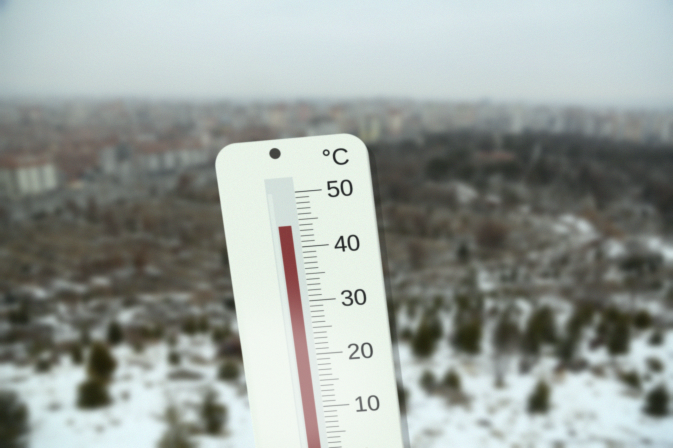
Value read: 44,°C
